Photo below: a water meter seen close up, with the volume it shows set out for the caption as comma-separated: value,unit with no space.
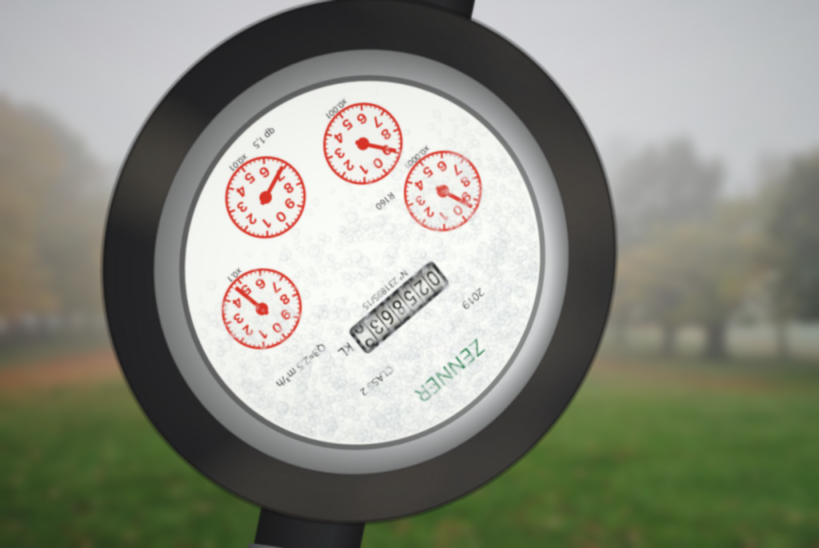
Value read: 258638.4689,kL
